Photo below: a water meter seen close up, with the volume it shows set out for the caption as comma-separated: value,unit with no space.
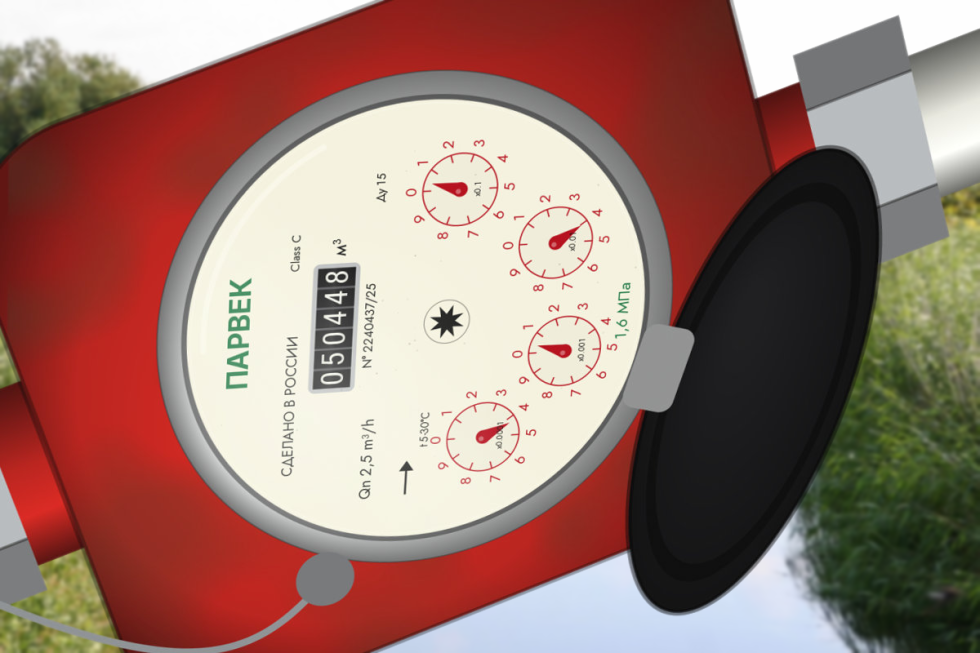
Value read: 50448.0404,m³
